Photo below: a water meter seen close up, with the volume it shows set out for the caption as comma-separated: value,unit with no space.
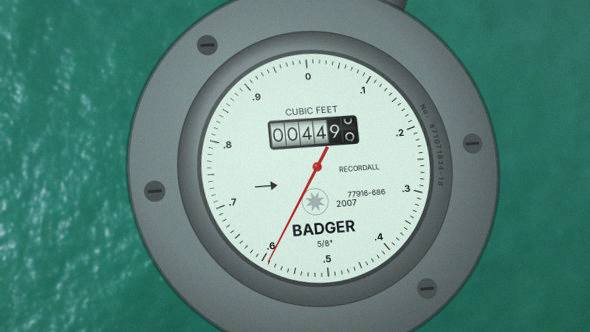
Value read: 4498.59,ft³
